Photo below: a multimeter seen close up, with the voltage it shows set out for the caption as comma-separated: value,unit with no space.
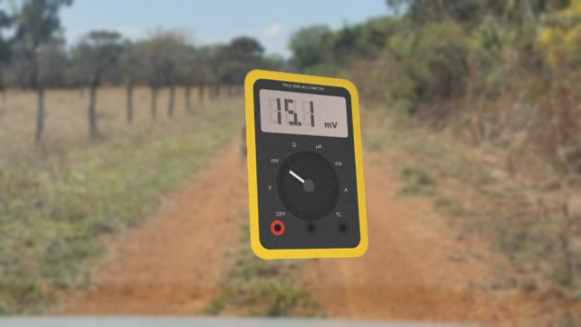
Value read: 15.1,mV
